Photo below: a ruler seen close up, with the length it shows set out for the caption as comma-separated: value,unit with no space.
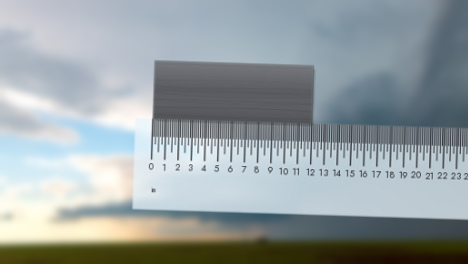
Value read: 12,in
